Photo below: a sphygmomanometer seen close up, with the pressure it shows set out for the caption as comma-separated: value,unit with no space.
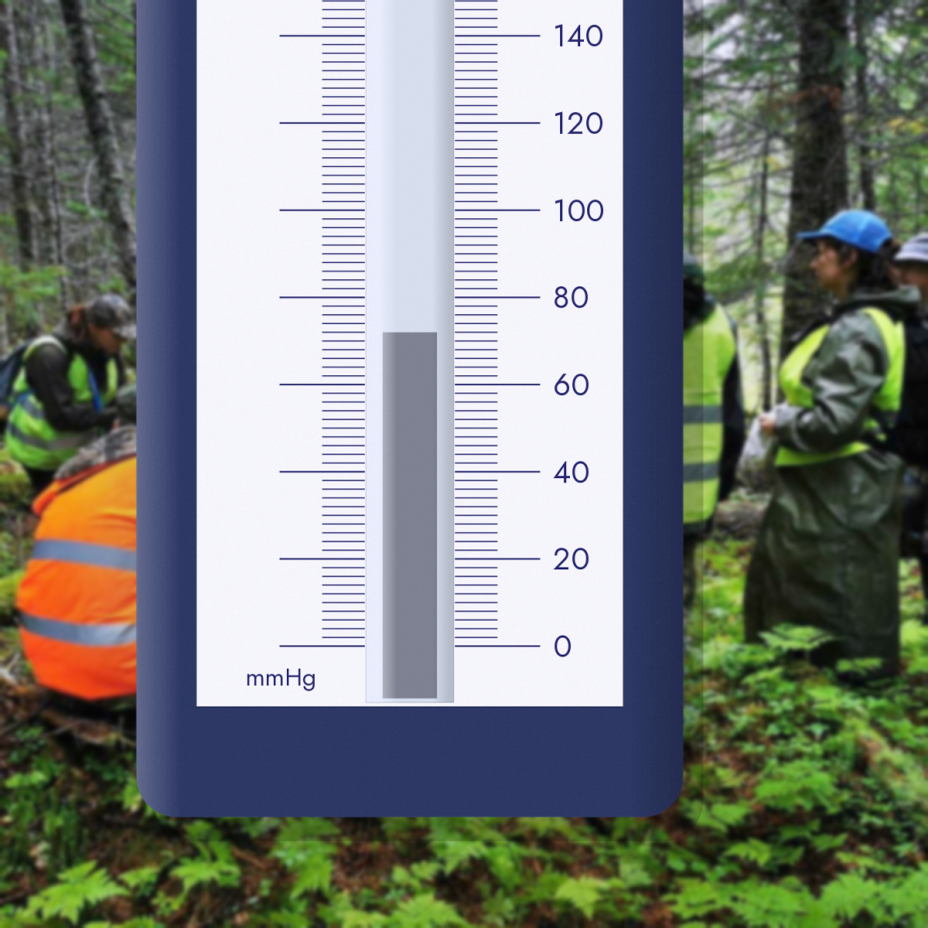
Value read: 72,mmHg
